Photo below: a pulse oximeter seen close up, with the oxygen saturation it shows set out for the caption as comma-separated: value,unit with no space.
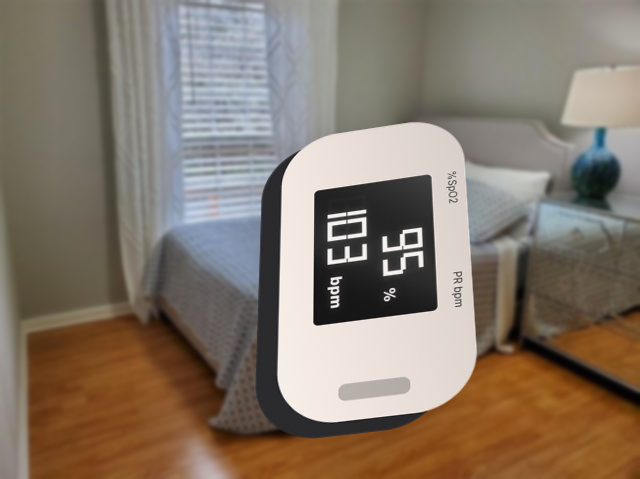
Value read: 95,%
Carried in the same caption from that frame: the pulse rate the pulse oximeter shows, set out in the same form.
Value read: 103,bpm
